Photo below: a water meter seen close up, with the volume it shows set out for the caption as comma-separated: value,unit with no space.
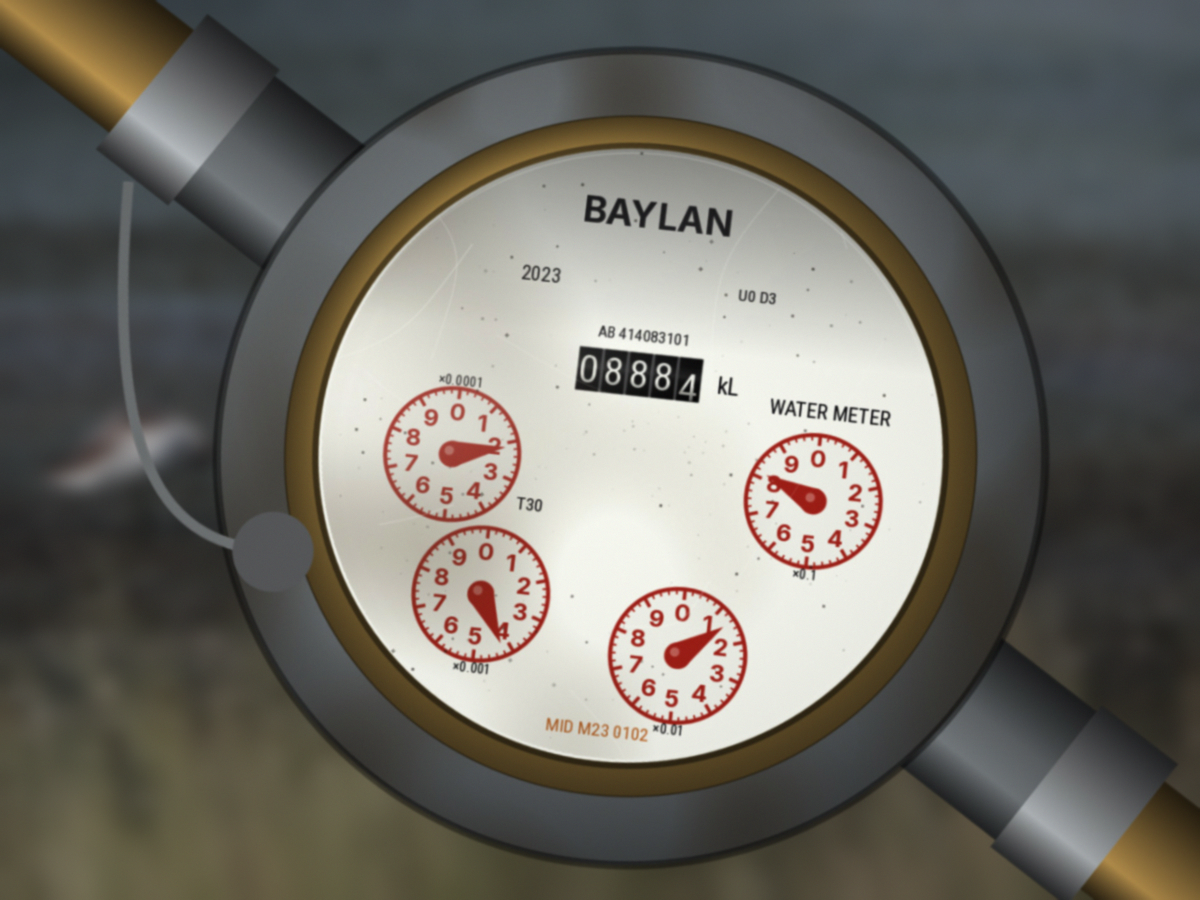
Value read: 8883.8142,kL
